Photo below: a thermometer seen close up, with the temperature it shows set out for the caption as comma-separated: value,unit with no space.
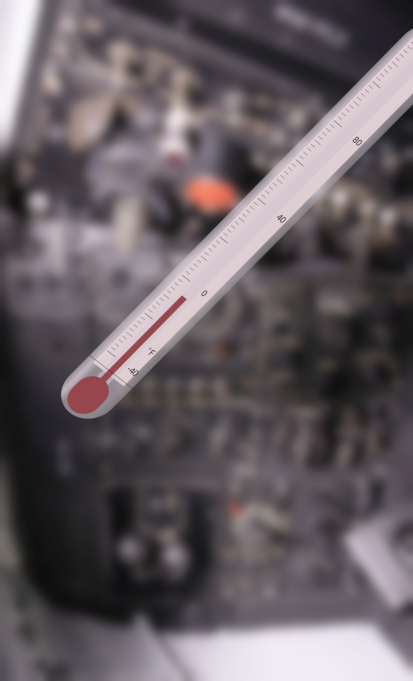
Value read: -6,°F
